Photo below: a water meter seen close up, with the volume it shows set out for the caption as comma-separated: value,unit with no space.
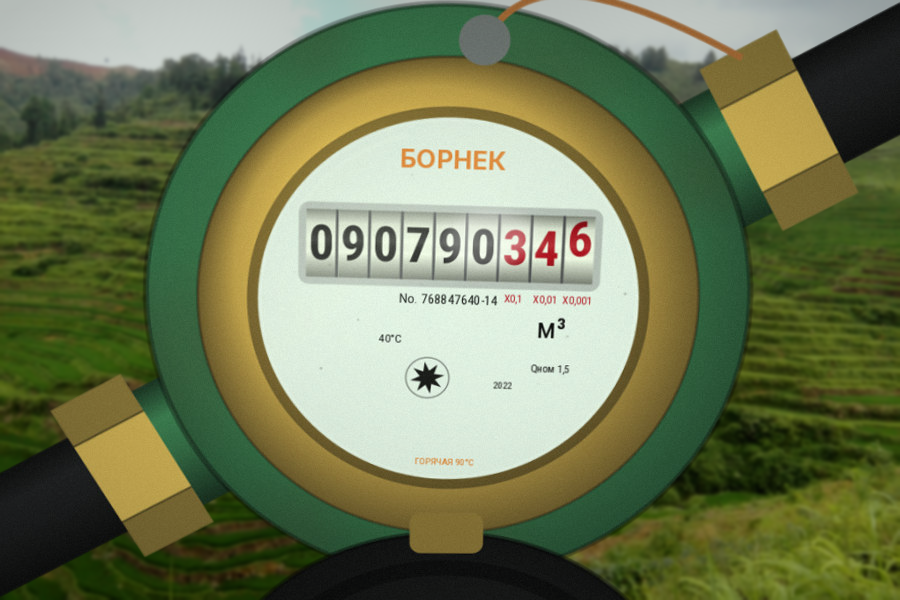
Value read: 90790.346,m³
